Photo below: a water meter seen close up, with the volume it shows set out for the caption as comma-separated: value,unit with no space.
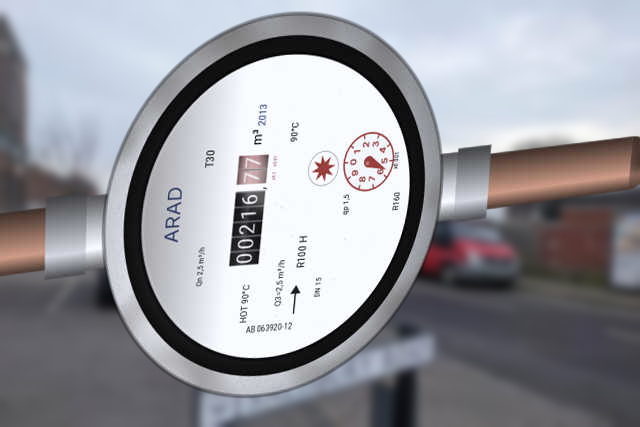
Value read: 216.775,m³
